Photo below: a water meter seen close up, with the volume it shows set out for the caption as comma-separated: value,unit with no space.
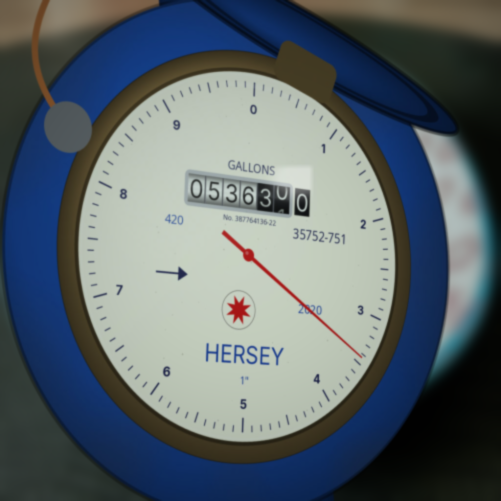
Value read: 536303.4,gal
